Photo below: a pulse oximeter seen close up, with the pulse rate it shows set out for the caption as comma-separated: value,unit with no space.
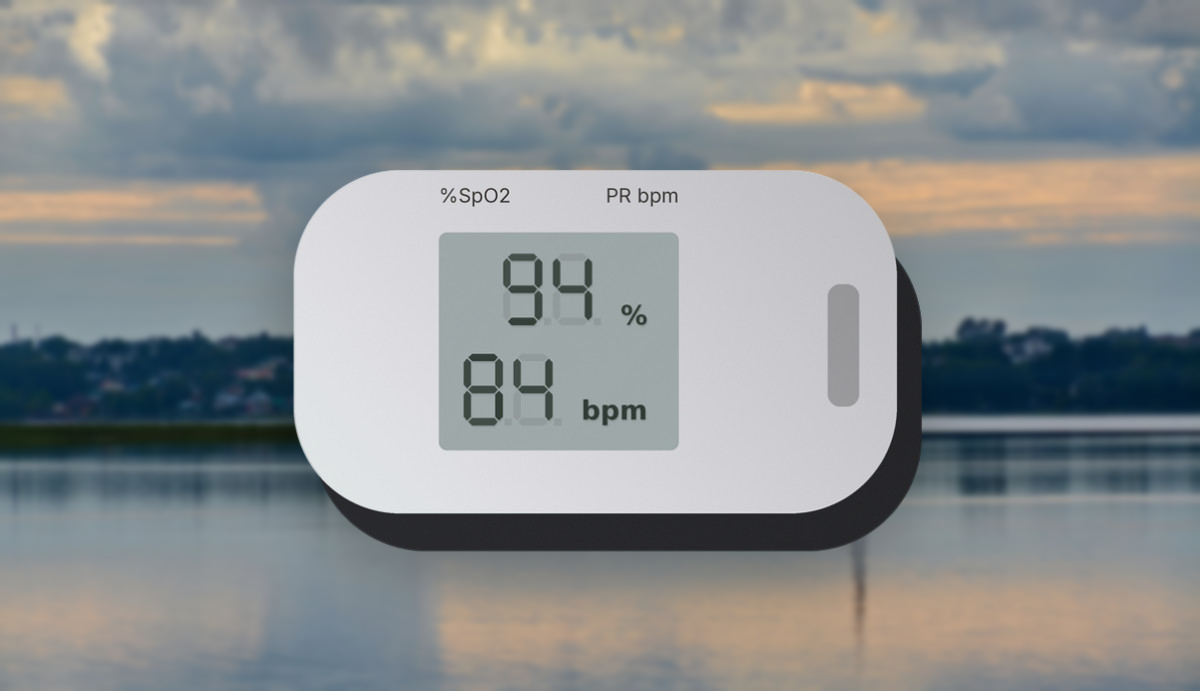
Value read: 84,bpm
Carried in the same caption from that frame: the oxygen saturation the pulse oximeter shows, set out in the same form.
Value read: 94,%
